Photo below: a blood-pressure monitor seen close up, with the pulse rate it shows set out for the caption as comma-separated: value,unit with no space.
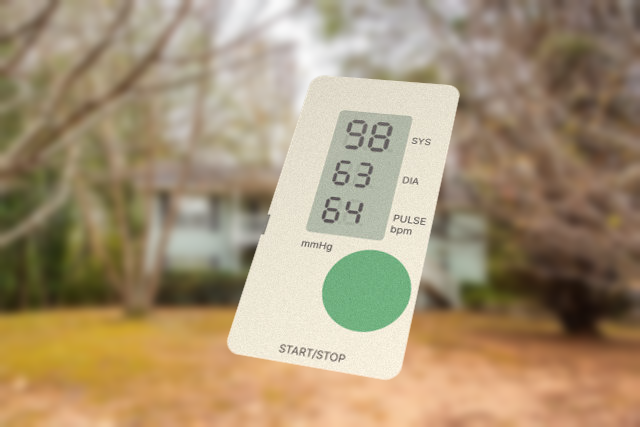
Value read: 64,bpm
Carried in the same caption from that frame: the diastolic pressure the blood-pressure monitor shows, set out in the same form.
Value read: 63,mmHg
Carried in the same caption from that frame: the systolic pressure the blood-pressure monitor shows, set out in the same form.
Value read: 98,mmHg
